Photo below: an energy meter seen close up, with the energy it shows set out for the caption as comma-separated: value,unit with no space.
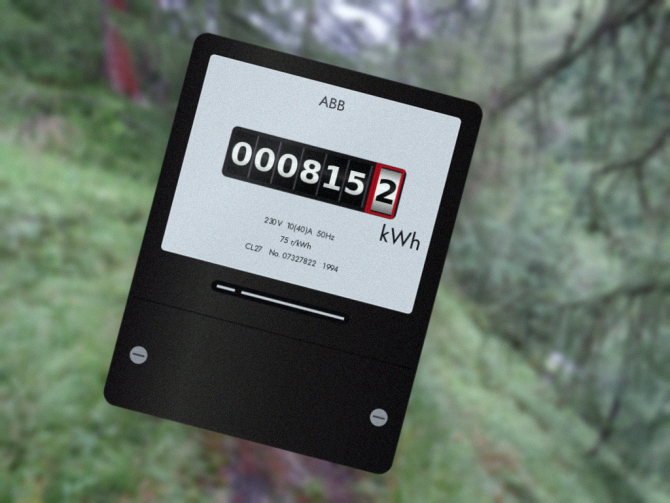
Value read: 815.2,kWh
